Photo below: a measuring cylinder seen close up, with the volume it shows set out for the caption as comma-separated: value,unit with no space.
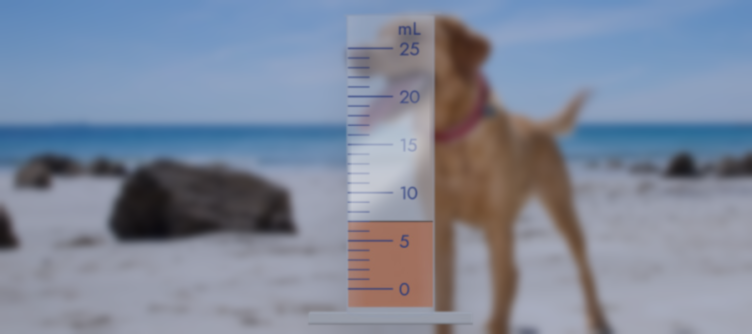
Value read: 7,mL
